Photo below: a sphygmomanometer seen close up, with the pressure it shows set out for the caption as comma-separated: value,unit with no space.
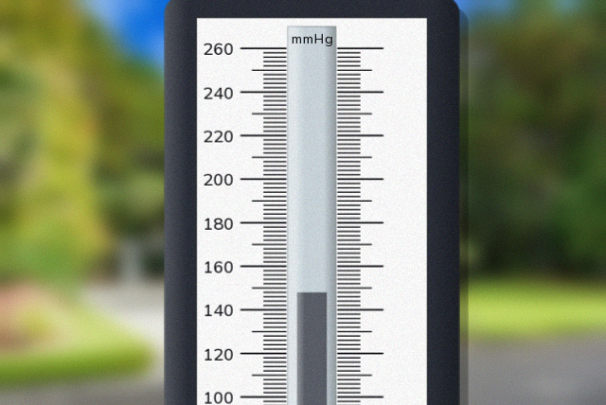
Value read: 148,mmHg
